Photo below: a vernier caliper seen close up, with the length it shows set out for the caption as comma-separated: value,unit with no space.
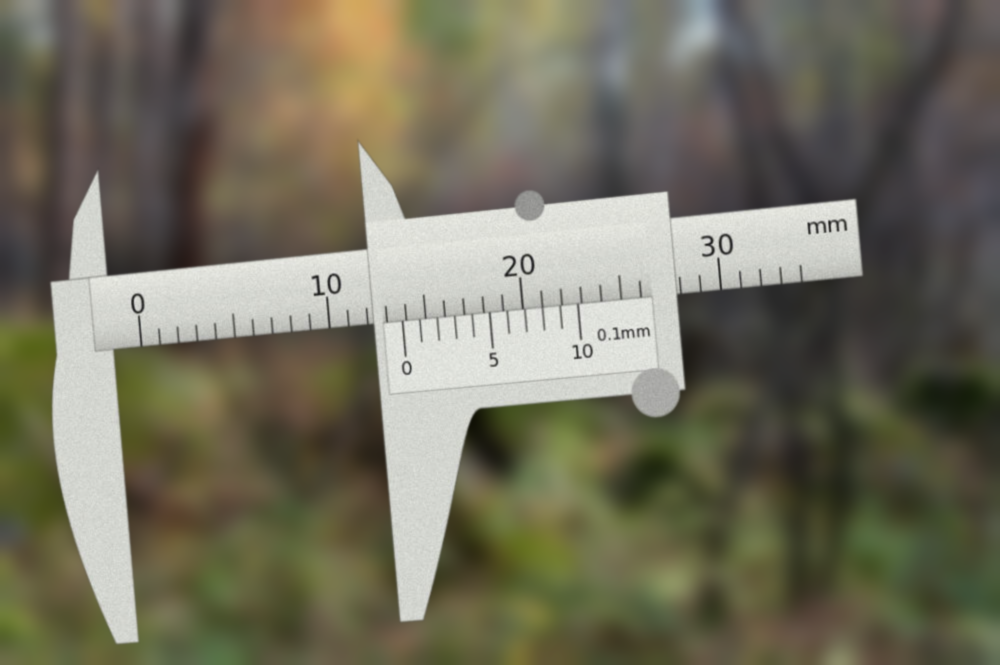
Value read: 13.8,mm
